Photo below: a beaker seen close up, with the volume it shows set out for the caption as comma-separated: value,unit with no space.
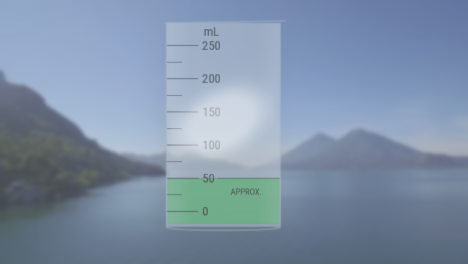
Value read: 50,mL
